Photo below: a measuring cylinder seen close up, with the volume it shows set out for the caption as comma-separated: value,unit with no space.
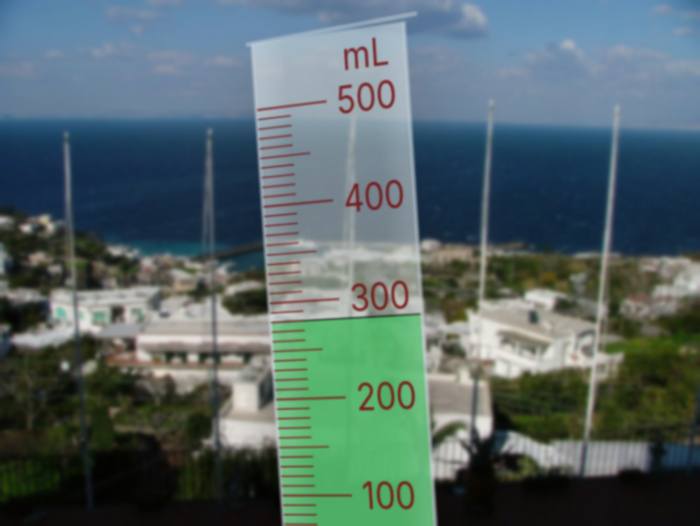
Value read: 280,mL
